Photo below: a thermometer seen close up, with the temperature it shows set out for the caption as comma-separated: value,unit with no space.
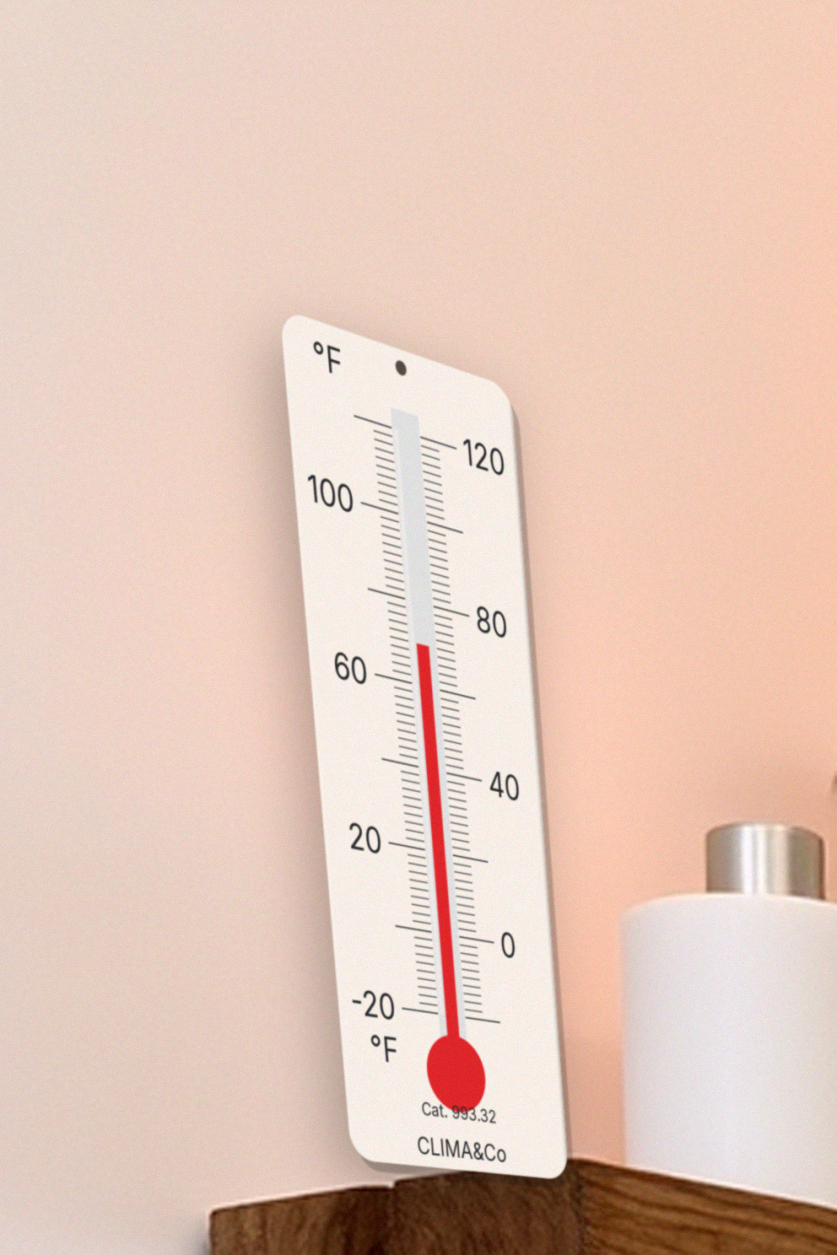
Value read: 70,°F
